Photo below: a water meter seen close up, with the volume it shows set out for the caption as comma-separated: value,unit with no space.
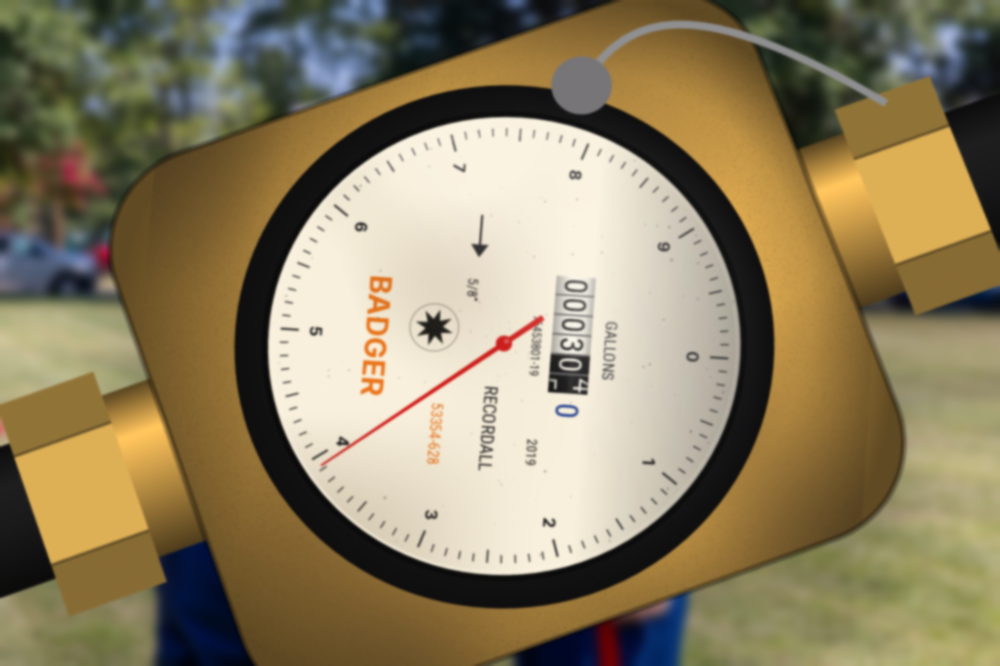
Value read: 3043.9,gal
